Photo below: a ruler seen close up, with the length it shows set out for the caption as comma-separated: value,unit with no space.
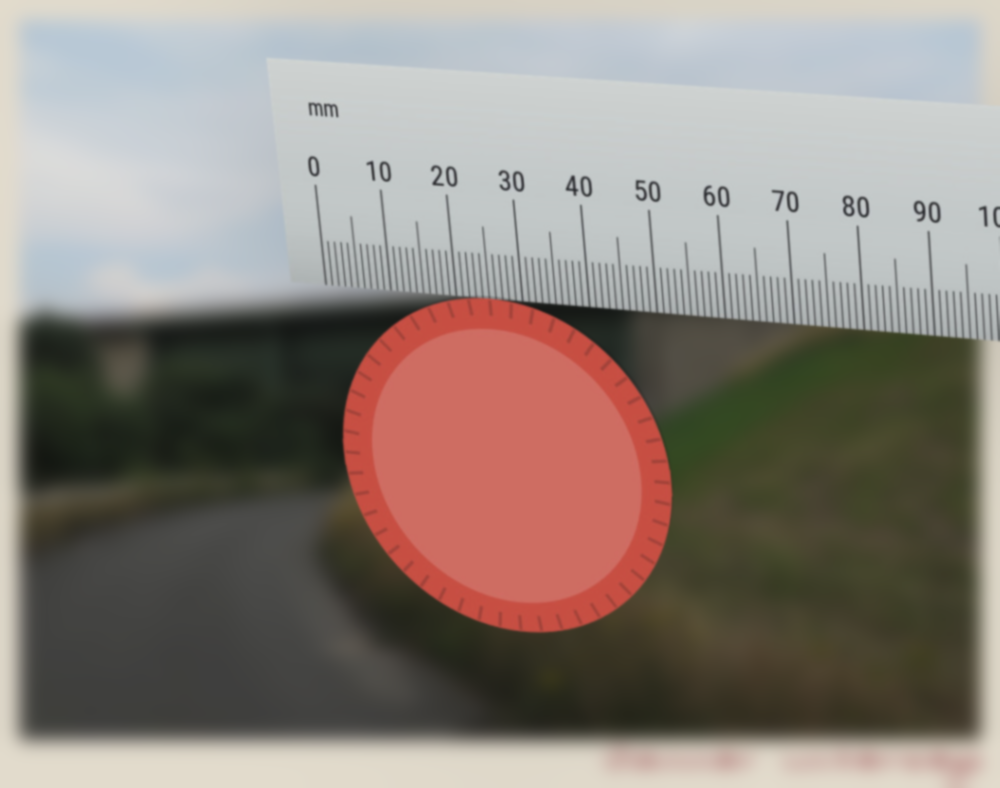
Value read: 50,mm
